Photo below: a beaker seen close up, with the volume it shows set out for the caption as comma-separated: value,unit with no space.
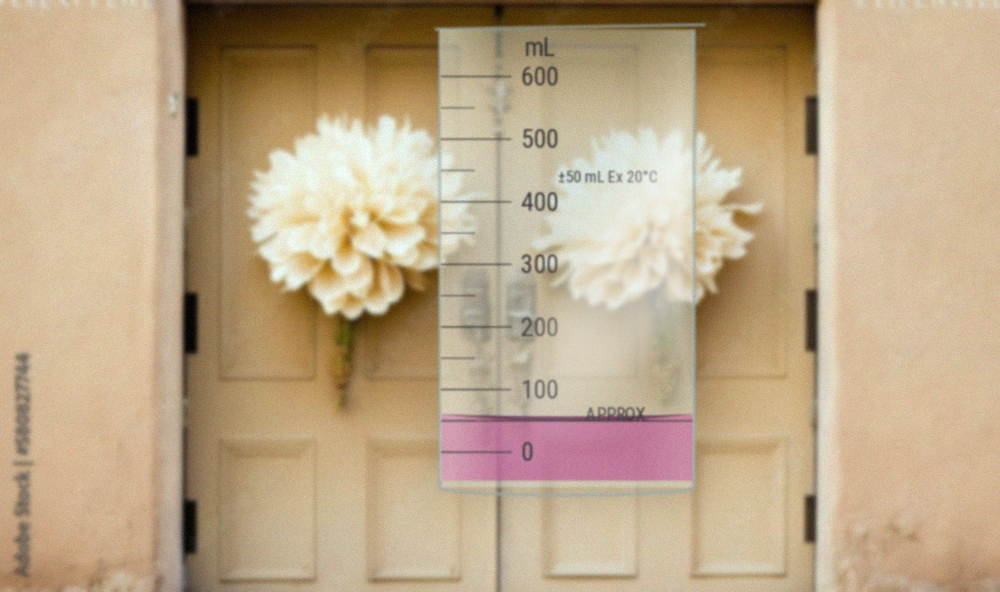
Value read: 50,mL
